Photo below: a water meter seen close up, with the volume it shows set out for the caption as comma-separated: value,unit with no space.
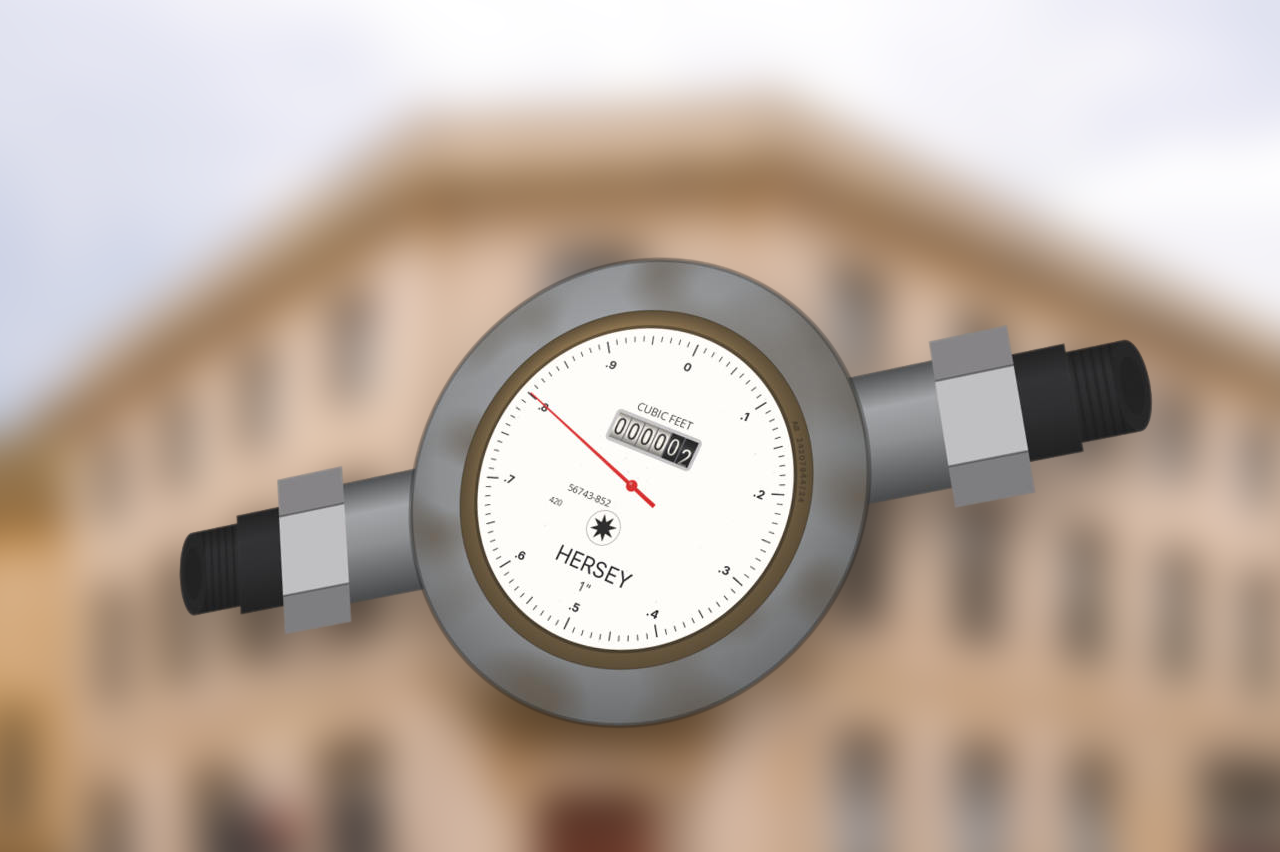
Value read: 1.80,ft³
